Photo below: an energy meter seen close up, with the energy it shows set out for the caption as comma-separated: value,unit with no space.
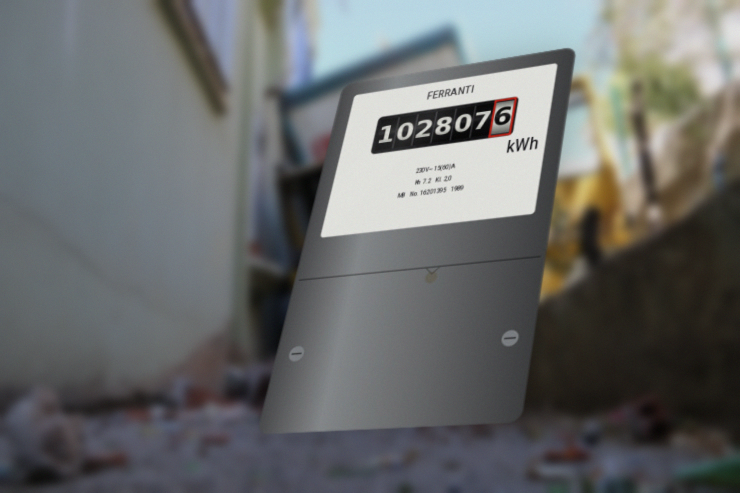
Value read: 102807.6,kWh
